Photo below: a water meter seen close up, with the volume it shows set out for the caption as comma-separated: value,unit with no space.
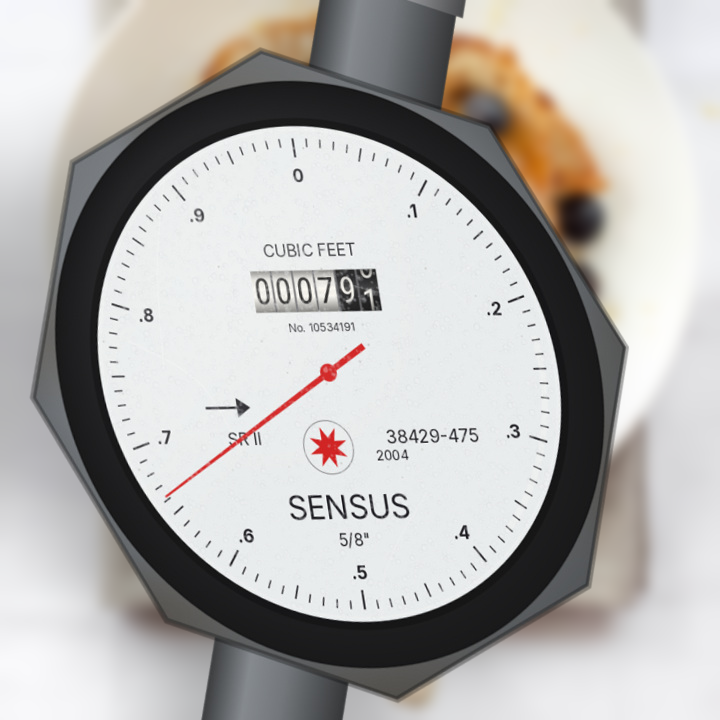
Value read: 790.66,ft³
